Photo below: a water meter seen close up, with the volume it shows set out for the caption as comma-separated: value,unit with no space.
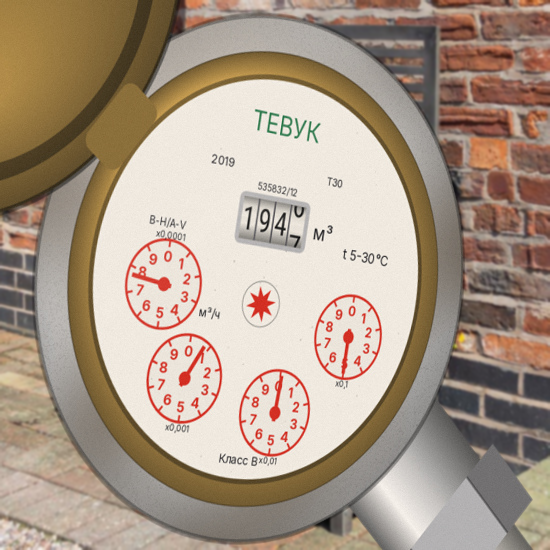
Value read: 1946.5007,m³
